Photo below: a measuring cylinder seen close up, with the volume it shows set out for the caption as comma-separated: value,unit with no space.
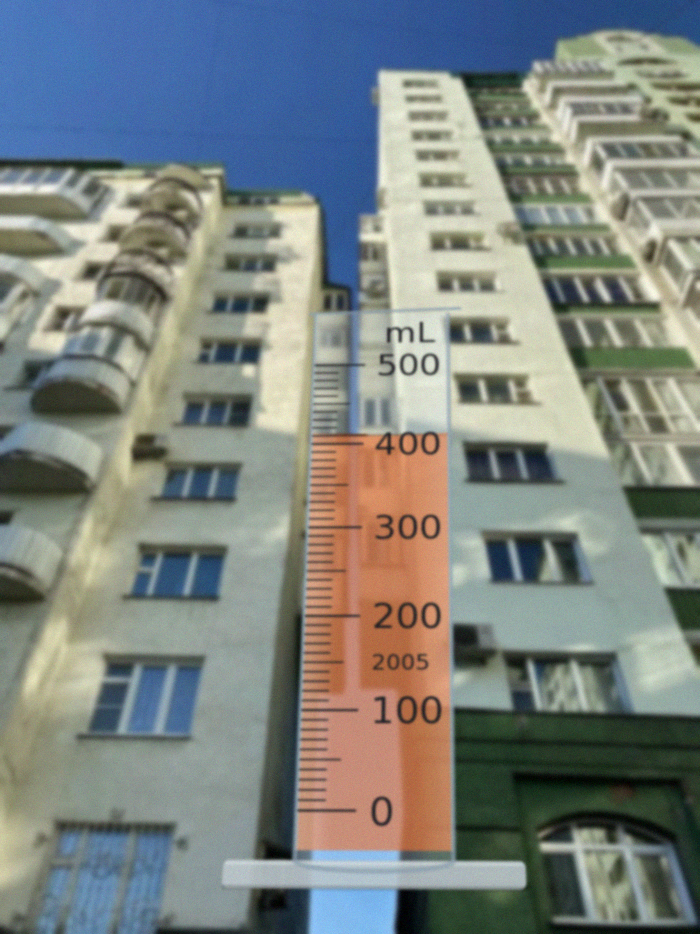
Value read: 410,mL
